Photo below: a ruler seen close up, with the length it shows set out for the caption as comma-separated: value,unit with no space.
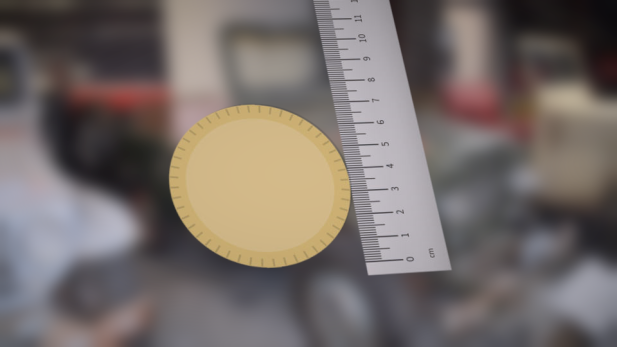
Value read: 7,cm
